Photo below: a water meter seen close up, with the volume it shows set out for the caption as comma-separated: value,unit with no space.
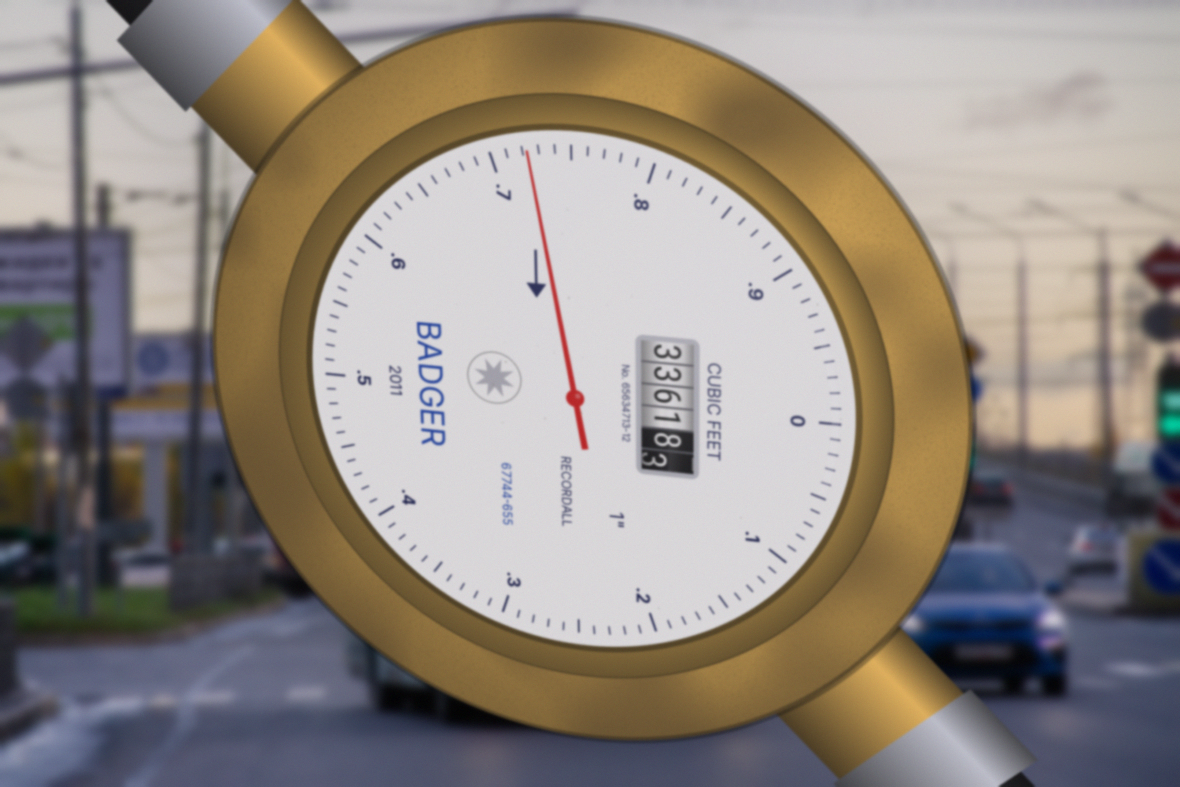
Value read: 336182.72,ft³
